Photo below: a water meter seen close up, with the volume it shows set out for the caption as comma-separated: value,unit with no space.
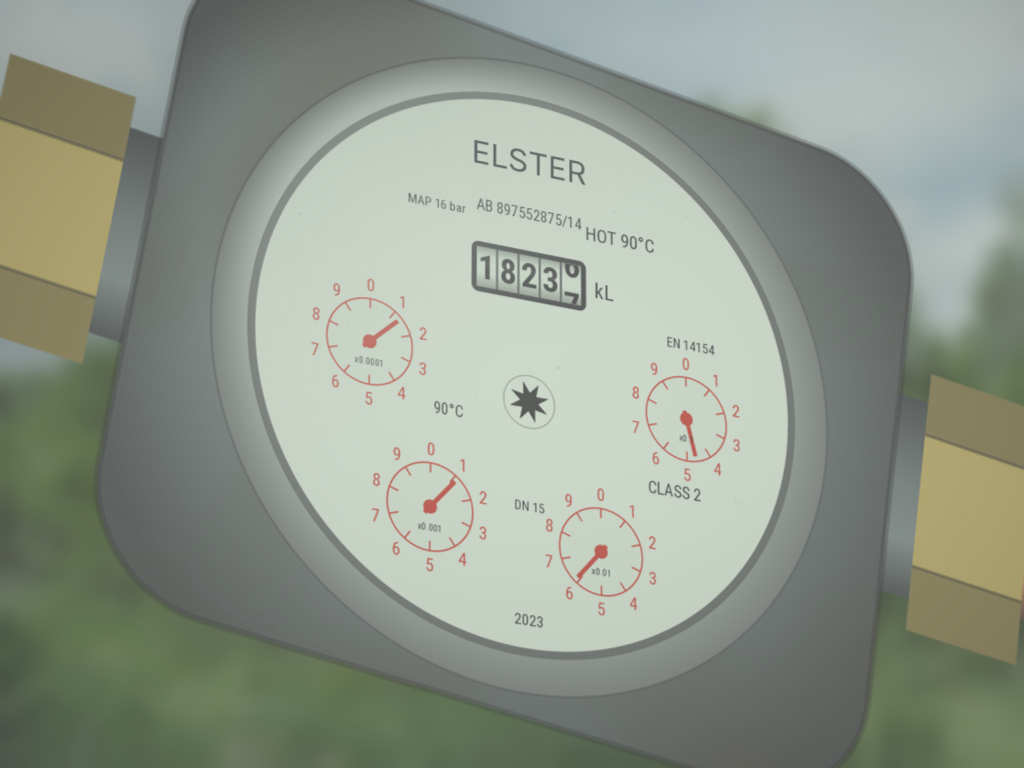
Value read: 18236.4611,kL
